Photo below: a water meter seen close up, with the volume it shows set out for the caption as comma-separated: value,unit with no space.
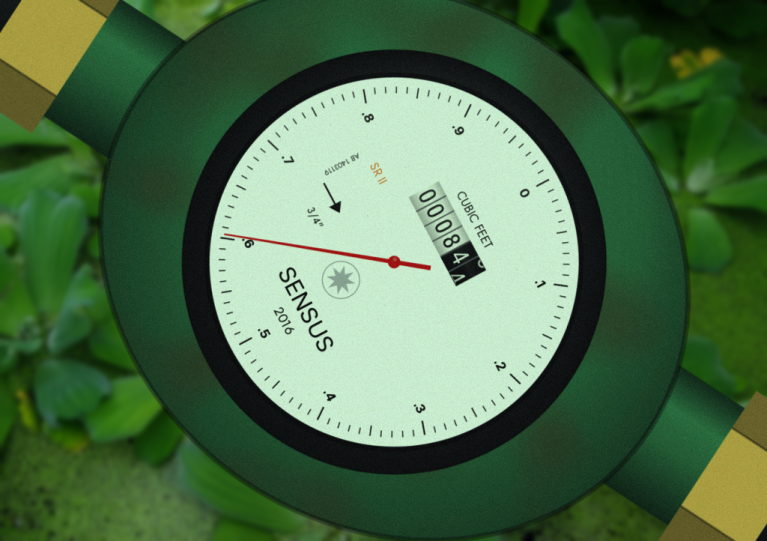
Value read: 843.60,ft³
